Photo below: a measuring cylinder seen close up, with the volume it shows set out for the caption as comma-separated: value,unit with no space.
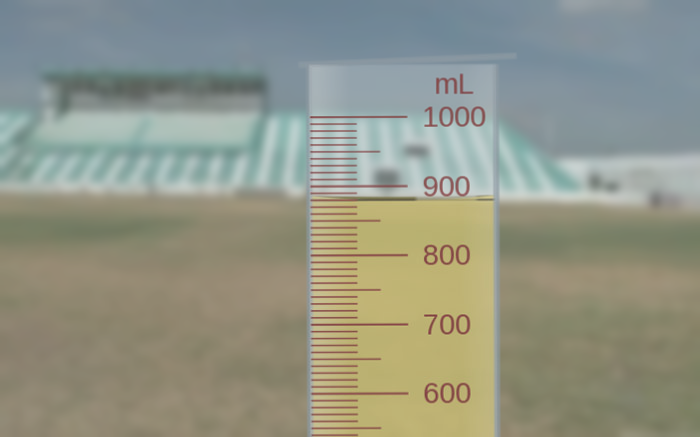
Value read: 880,mL
